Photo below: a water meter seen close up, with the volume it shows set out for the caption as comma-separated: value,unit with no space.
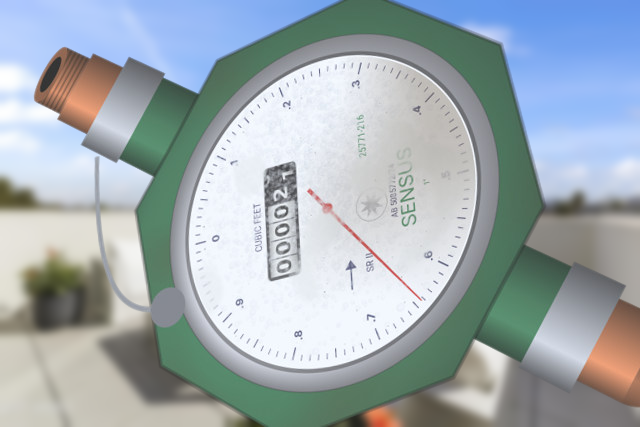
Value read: 20.64,ft³
